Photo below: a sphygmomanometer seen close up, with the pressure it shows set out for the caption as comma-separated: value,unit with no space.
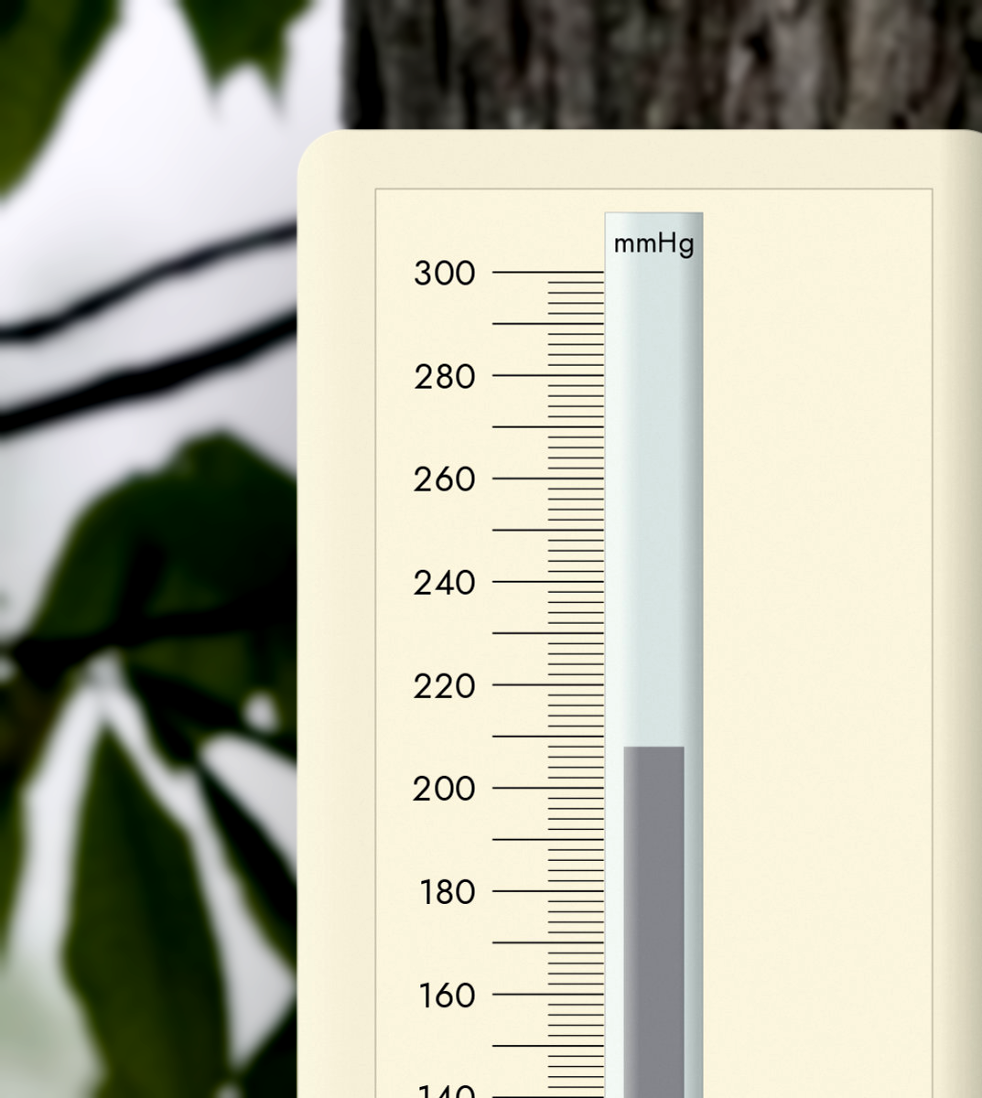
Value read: 208,mmHg
